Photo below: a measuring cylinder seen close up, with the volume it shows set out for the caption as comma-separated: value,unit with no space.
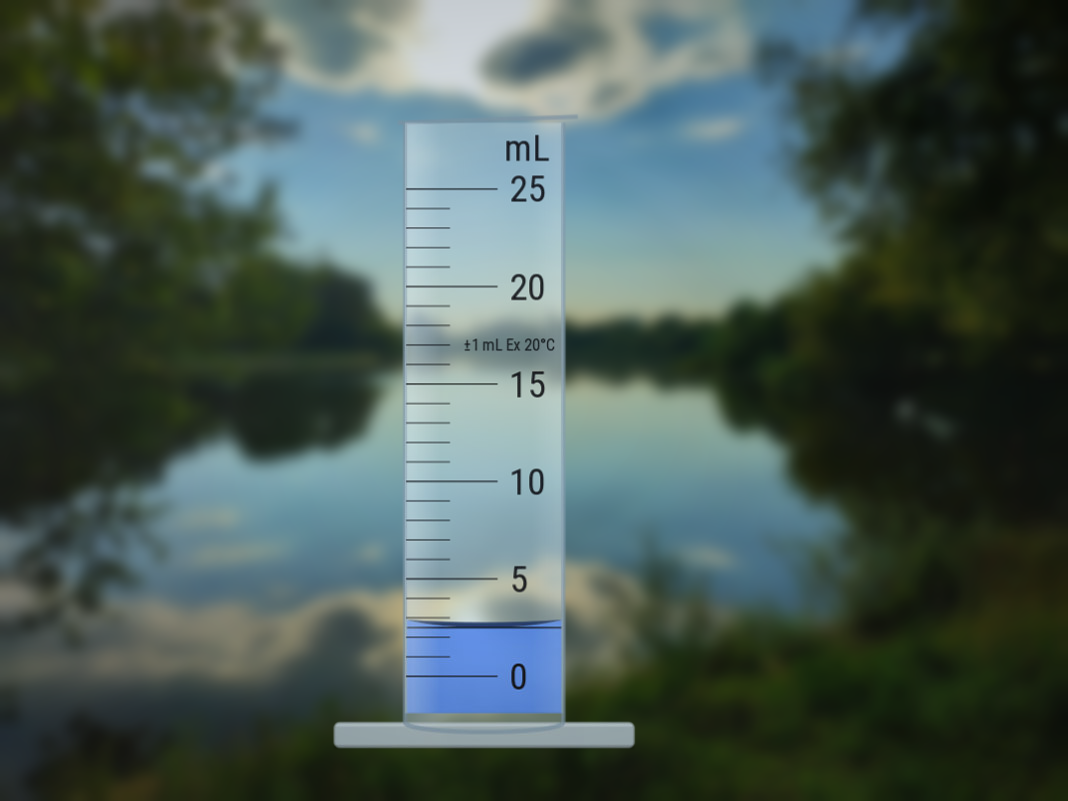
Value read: 2.5,mL
